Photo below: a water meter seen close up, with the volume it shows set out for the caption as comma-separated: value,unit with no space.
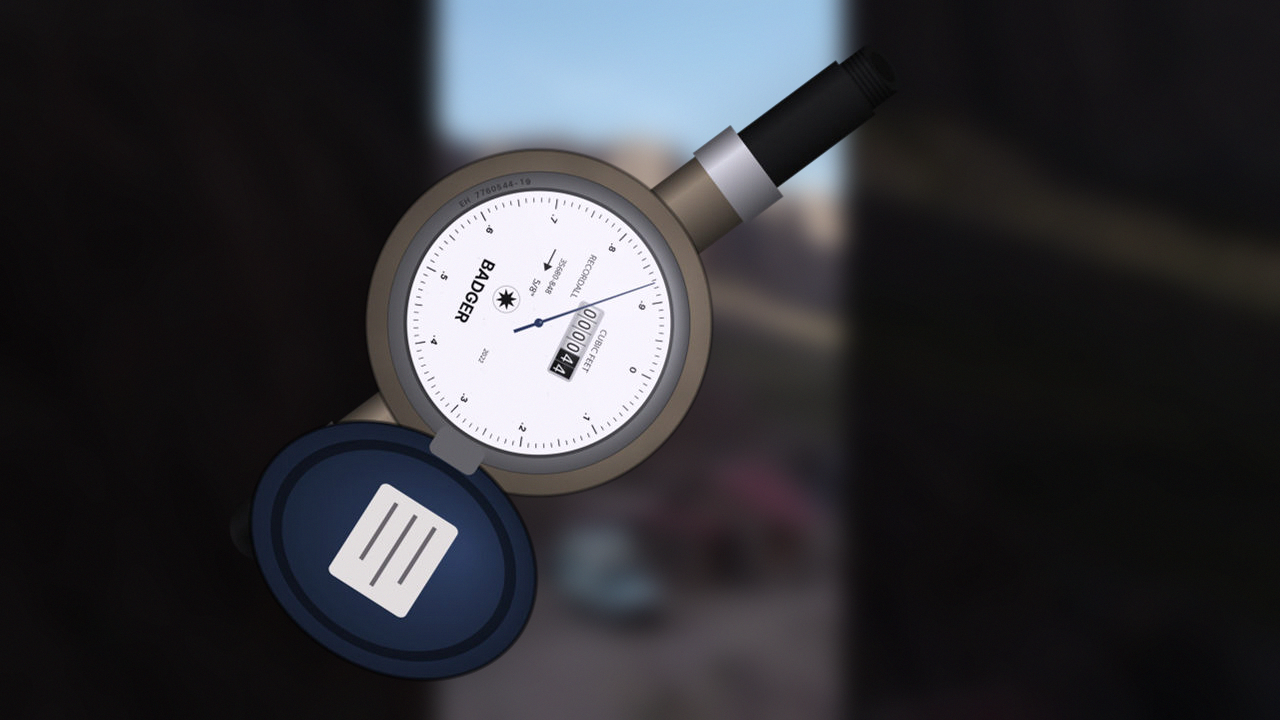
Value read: 43.87,ft³
